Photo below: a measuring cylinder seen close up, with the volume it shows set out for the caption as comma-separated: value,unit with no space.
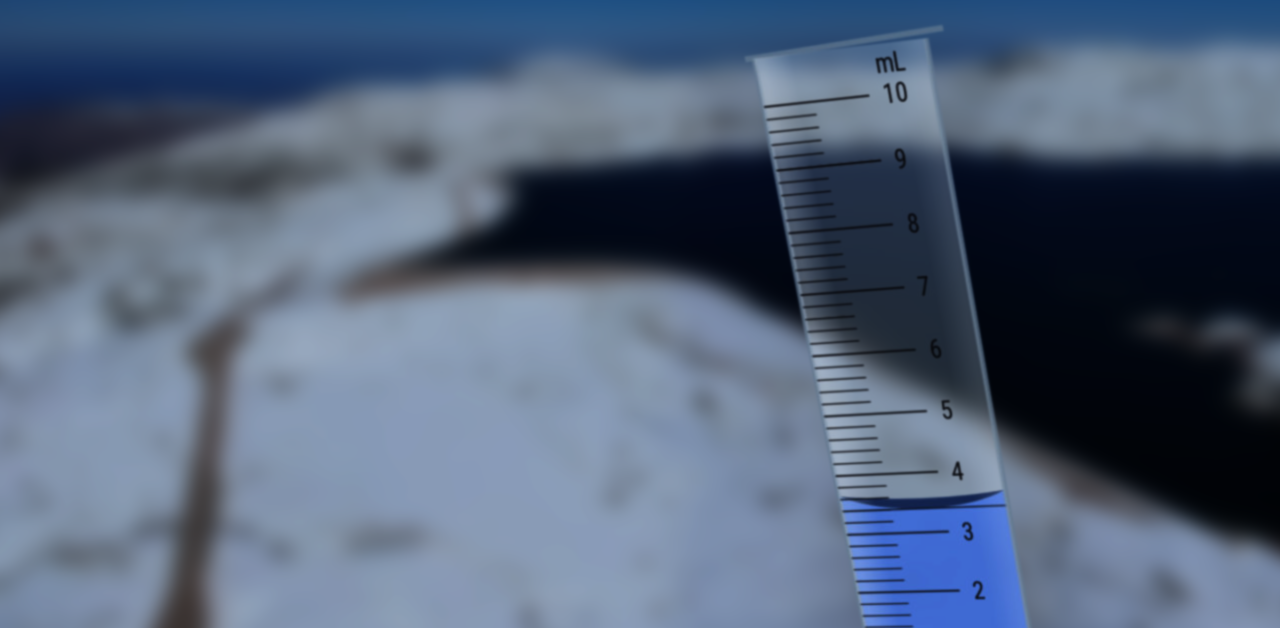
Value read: 3.4,mL
